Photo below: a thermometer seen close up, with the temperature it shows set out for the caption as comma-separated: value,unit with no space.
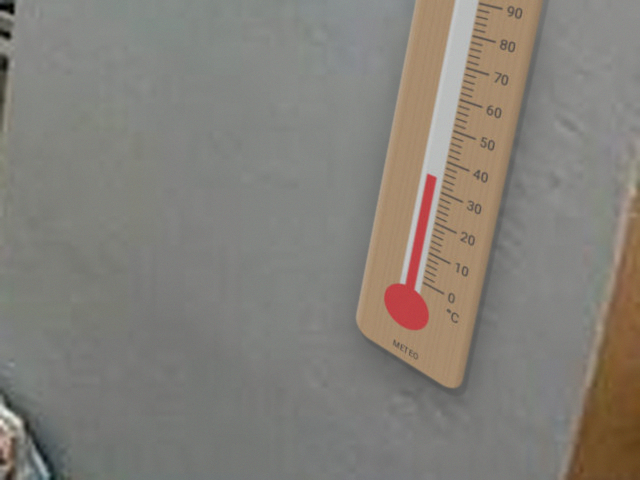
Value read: 34,°C
